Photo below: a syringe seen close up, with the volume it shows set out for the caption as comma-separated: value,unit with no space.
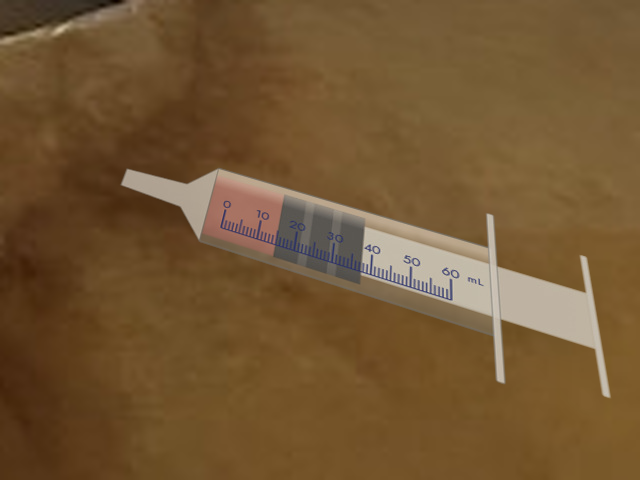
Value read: 15,mL
